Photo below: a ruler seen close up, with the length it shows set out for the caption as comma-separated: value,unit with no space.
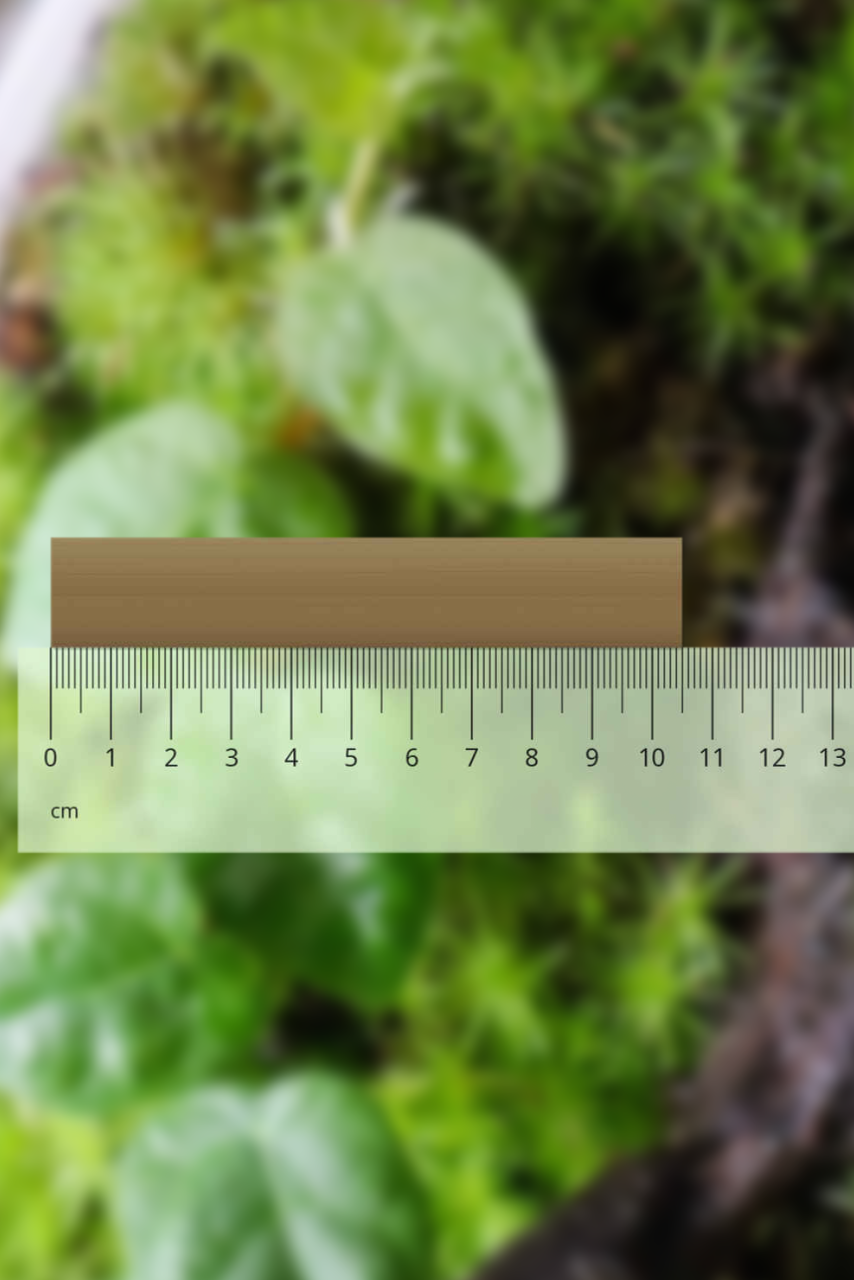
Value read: 10.5,cm
